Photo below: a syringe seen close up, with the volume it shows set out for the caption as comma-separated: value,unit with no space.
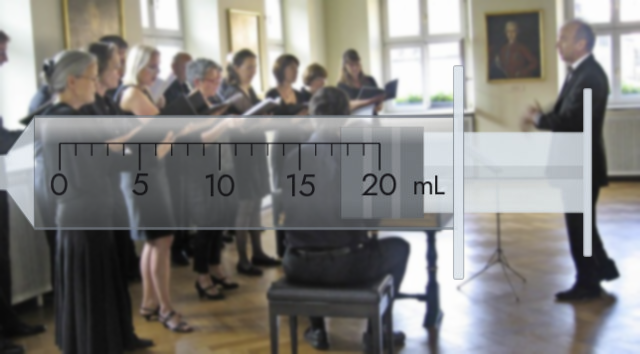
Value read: 17.5,mL
